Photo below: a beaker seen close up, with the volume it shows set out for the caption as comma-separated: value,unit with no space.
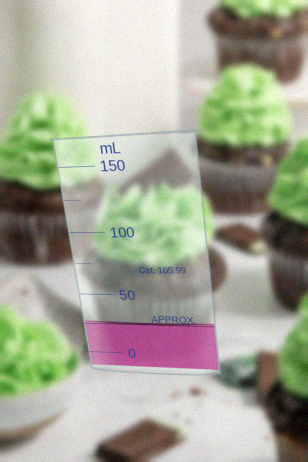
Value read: 25,mL
